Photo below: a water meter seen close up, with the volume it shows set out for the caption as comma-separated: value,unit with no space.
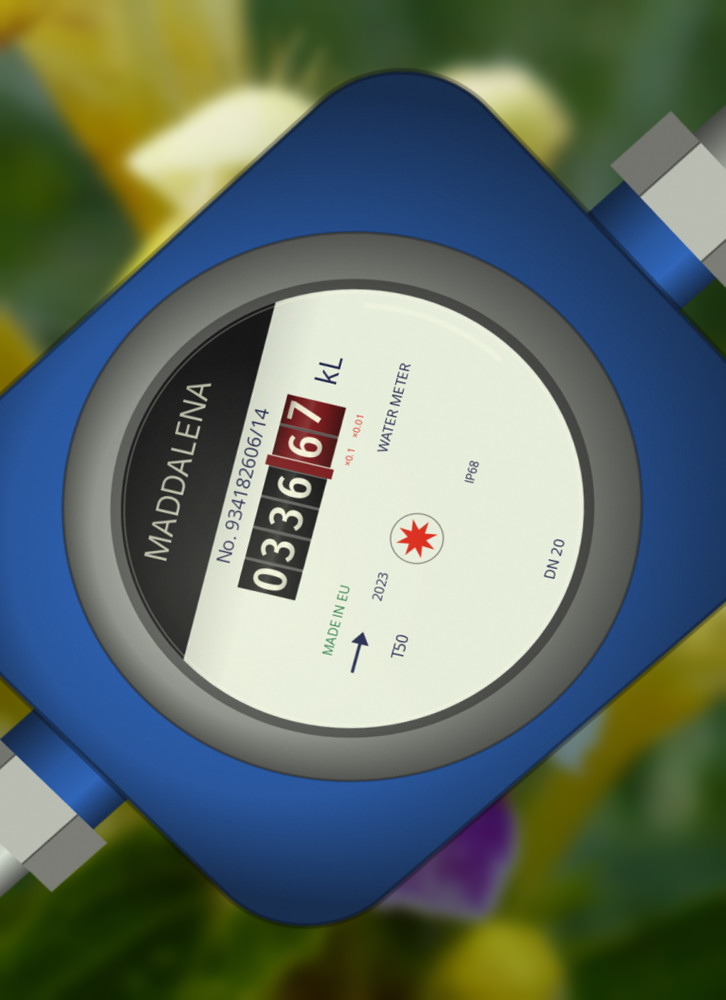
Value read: 336.67,kL
